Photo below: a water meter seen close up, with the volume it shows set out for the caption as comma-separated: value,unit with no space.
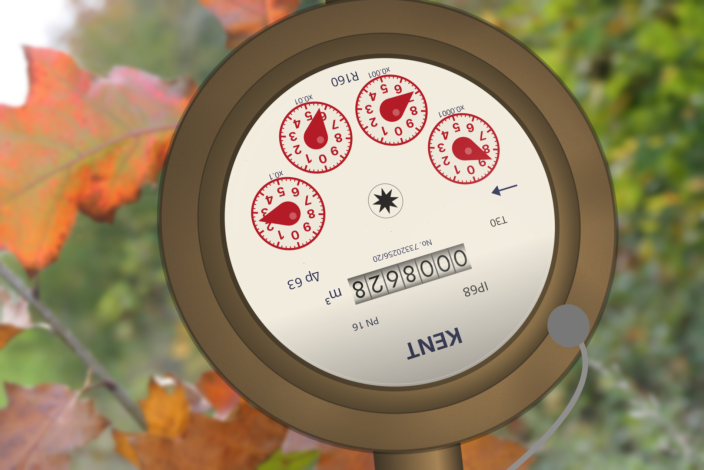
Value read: 8628.2568,m³
